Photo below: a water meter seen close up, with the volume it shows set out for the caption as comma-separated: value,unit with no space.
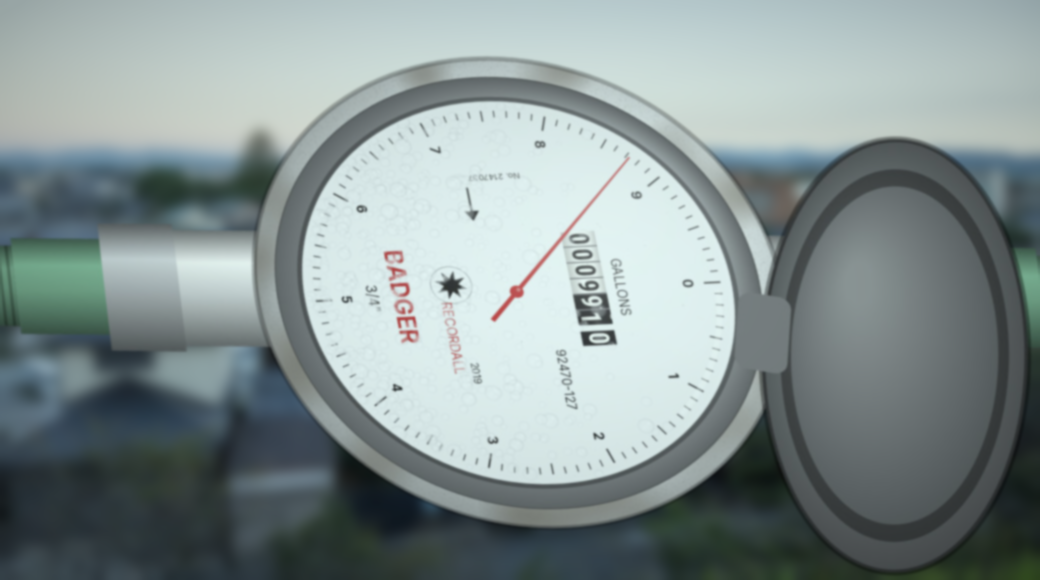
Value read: 9908.7,gal
